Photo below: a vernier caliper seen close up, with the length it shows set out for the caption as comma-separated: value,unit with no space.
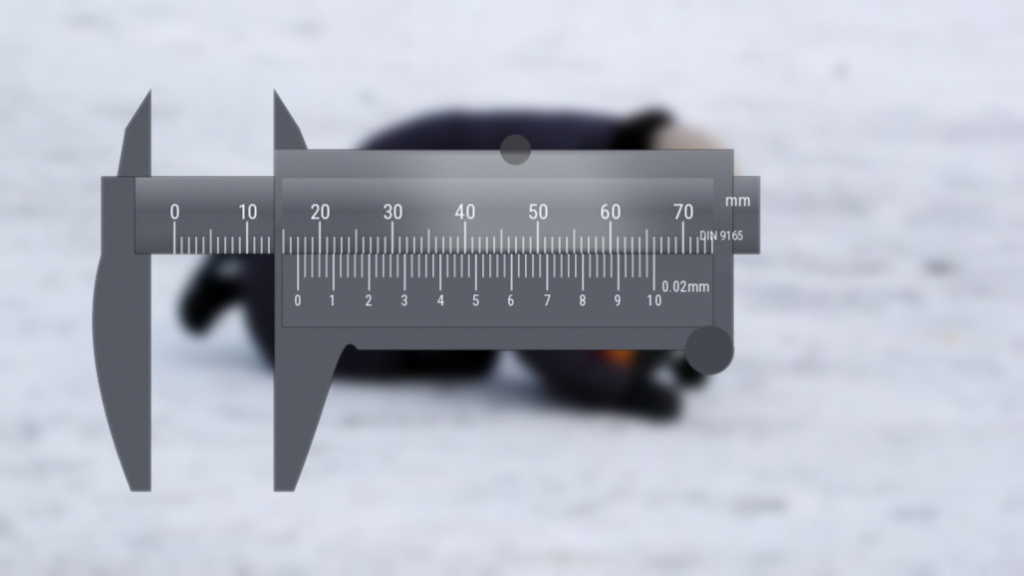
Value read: 17.0,mm
